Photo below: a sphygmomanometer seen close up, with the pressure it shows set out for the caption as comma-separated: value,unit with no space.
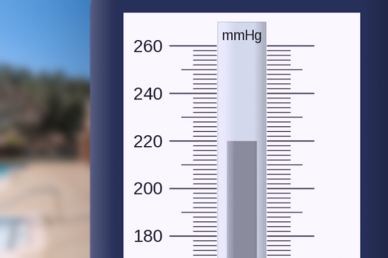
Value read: 220,mmHg
